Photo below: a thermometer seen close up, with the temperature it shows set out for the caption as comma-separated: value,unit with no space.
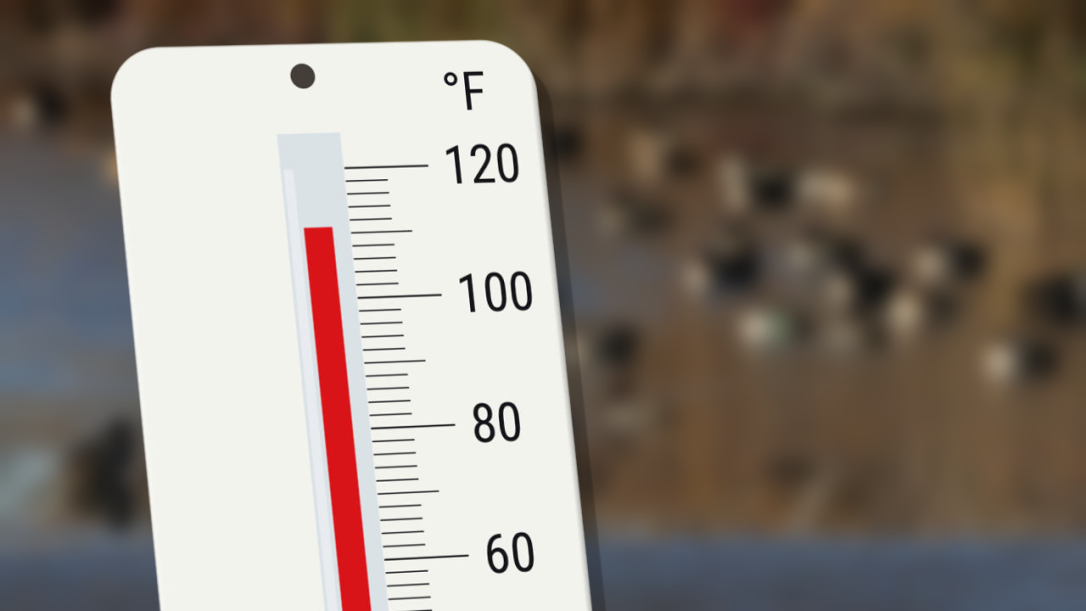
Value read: 111,°F
